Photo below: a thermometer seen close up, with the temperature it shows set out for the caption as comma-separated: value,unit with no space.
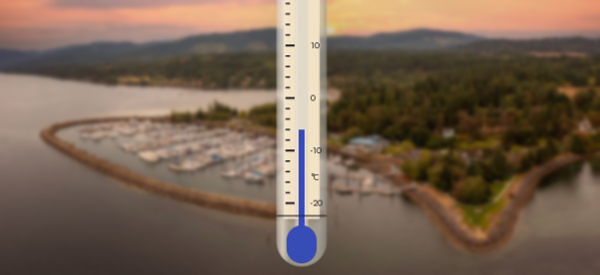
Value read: -6,°C
